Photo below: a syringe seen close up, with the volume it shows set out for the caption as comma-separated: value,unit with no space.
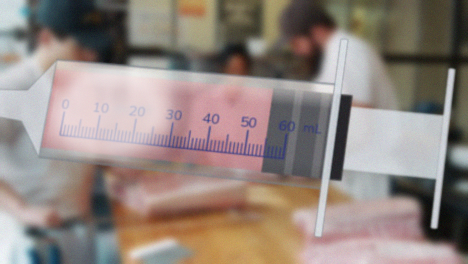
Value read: 55,mL
